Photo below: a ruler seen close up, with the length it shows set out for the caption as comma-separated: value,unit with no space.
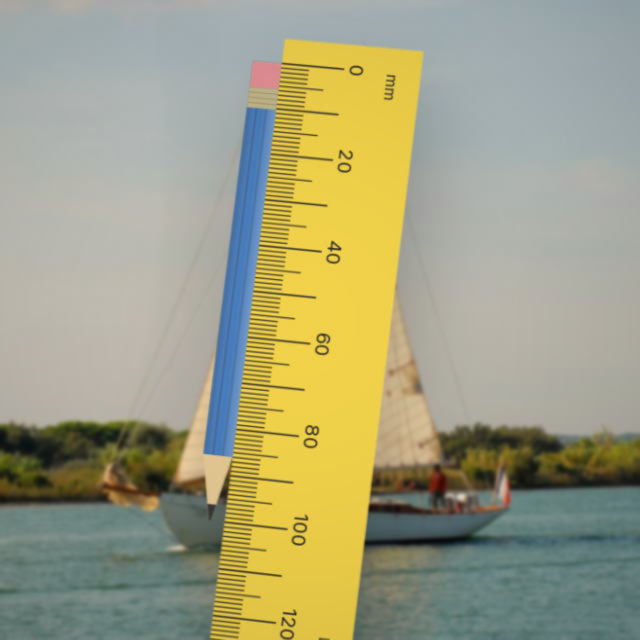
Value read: 100,mm
